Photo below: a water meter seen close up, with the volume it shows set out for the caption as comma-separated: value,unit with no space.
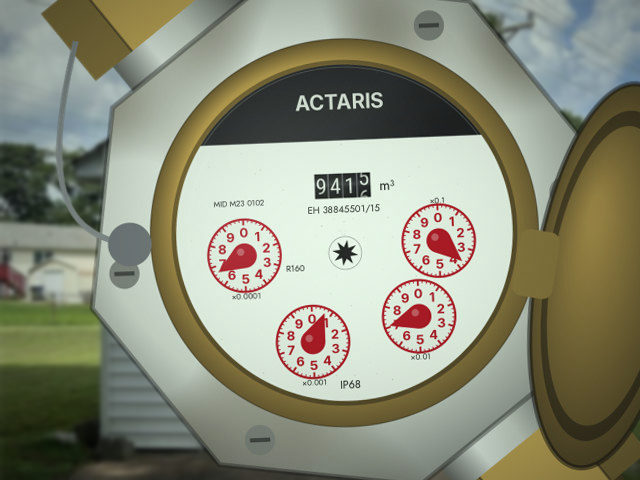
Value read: 9415.3706,m³
